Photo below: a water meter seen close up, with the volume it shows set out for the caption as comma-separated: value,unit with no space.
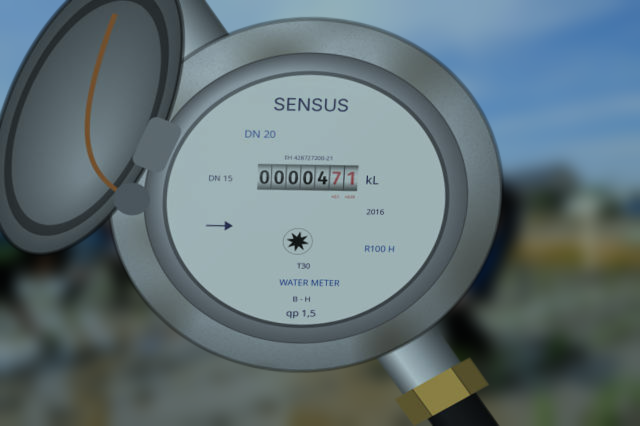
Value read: 4.71,kL
